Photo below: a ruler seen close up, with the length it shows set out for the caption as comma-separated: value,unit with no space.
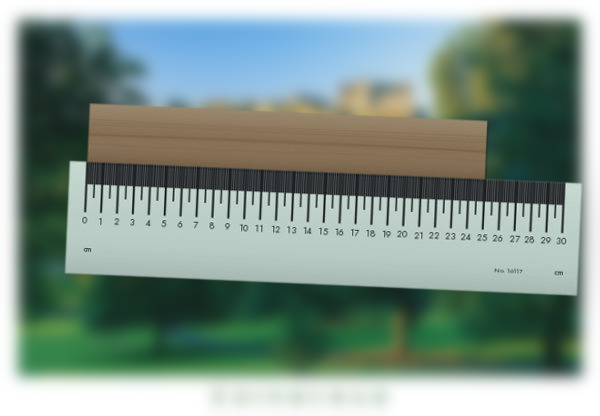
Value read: 25,cm
